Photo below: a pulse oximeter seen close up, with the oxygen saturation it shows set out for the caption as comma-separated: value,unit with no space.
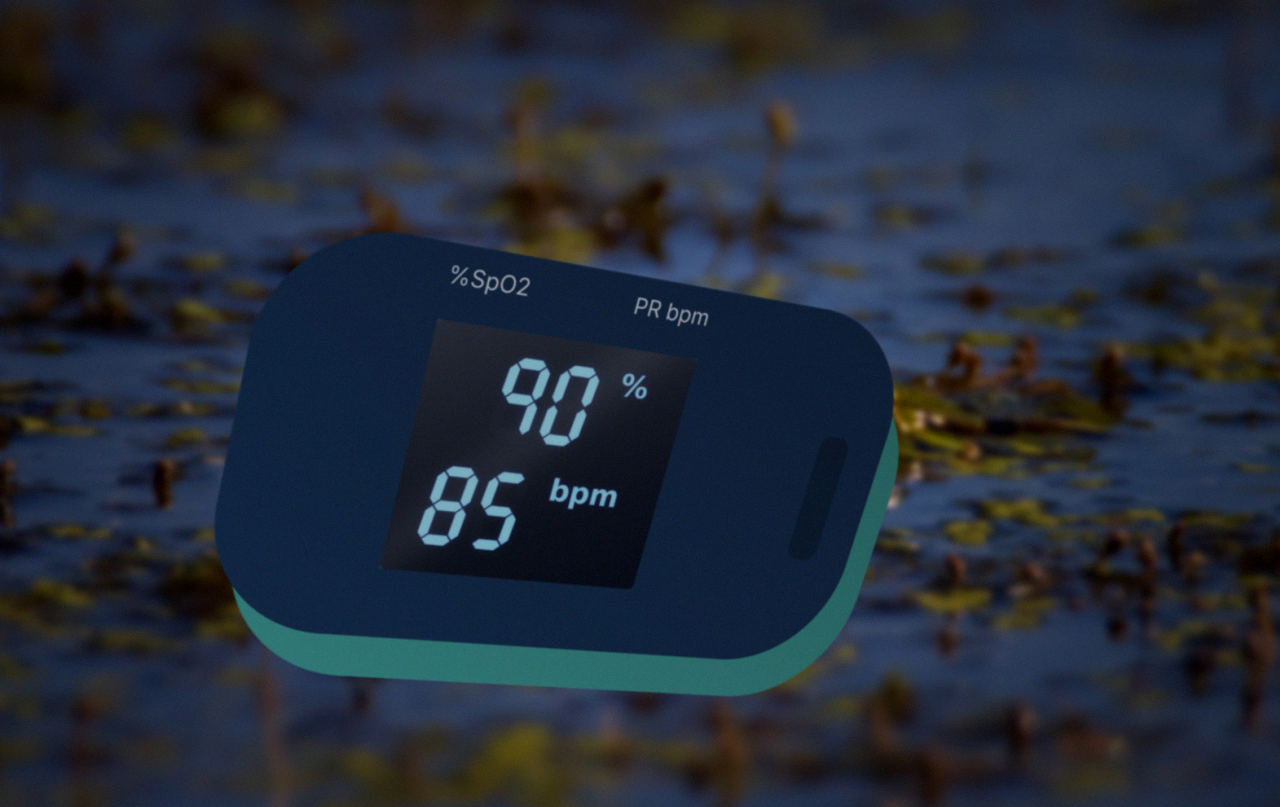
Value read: 90,%
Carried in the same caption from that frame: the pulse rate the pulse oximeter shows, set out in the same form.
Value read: 85,bpm
